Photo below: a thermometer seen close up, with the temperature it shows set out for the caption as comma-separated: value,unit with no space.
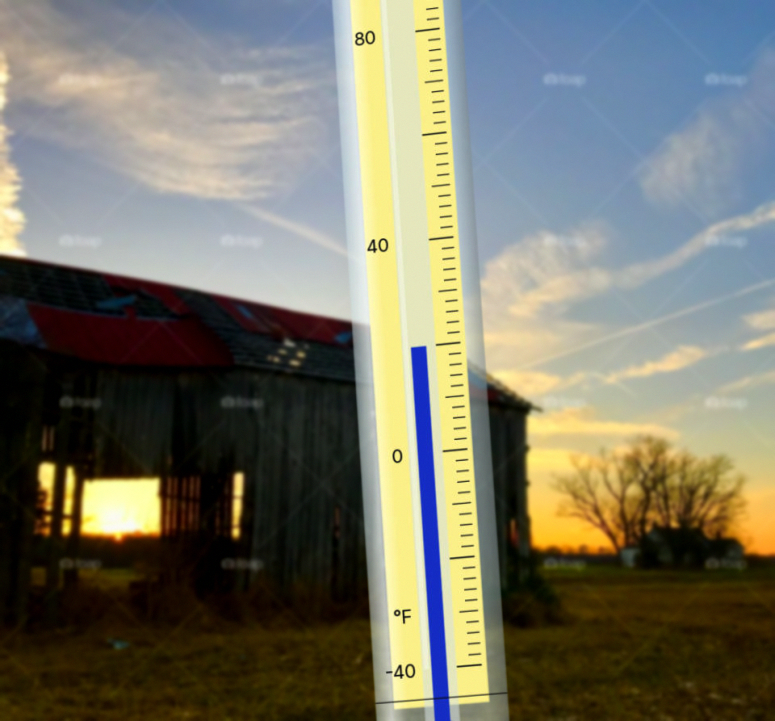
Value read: 20,°F
